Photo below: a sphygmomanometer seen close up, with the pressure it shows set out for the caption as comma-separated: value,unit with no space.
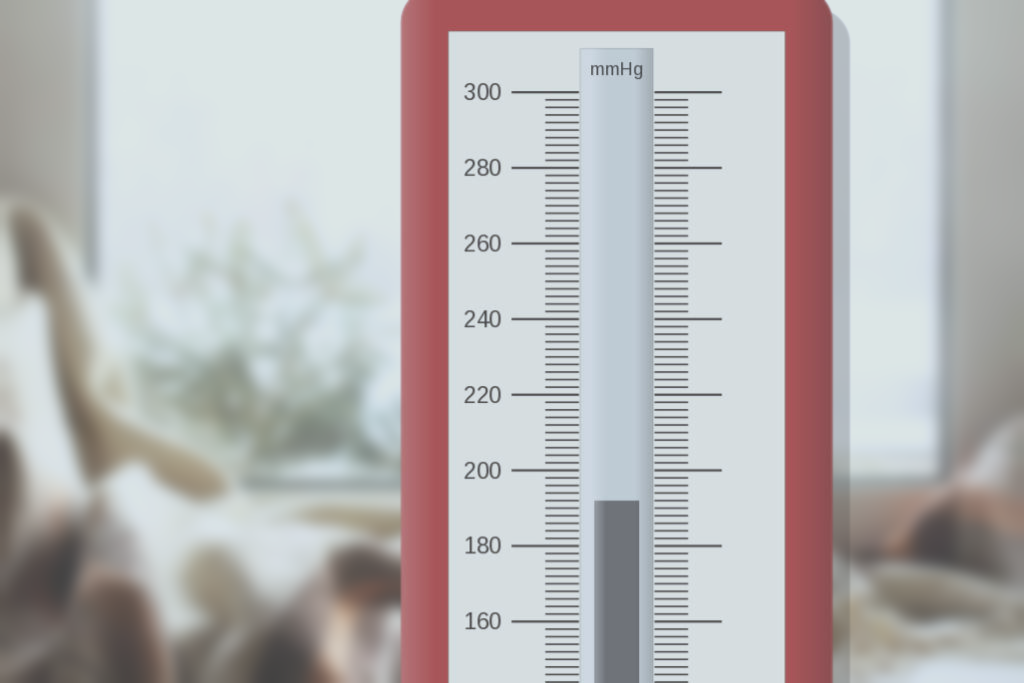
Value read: 192,mmHg
